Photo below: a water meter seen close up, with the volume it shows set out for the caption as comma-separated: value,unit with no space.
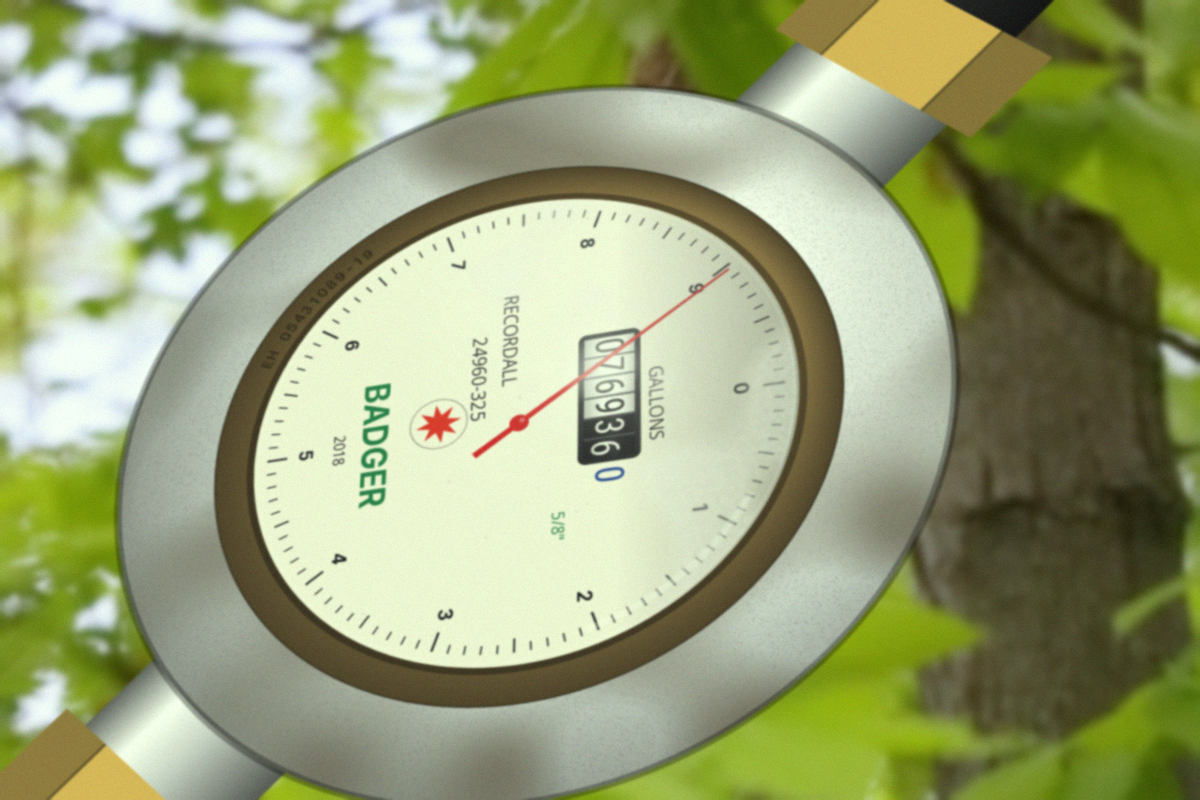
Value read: 769359.0,gal
